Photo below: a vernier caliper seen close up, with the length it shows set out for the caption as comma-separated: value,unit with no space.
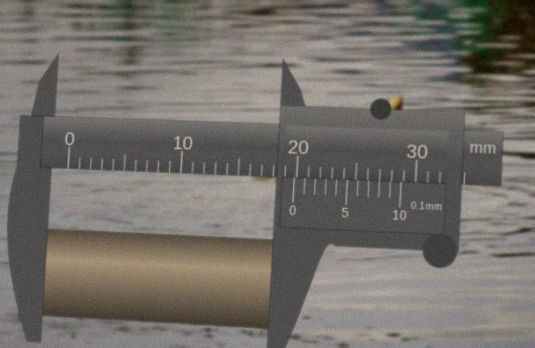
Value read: 19.8,mm
